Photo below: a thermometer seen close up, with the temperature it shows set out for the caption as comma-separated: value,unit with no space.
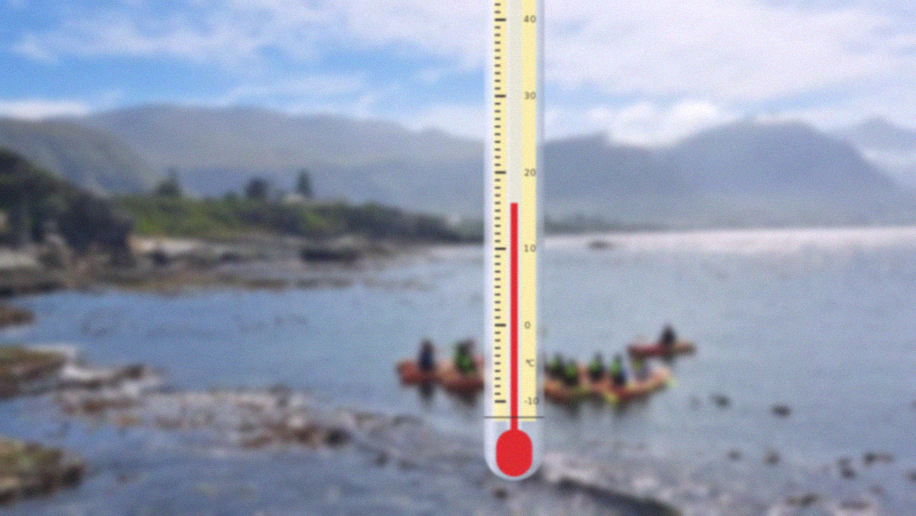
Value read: 16,°C
